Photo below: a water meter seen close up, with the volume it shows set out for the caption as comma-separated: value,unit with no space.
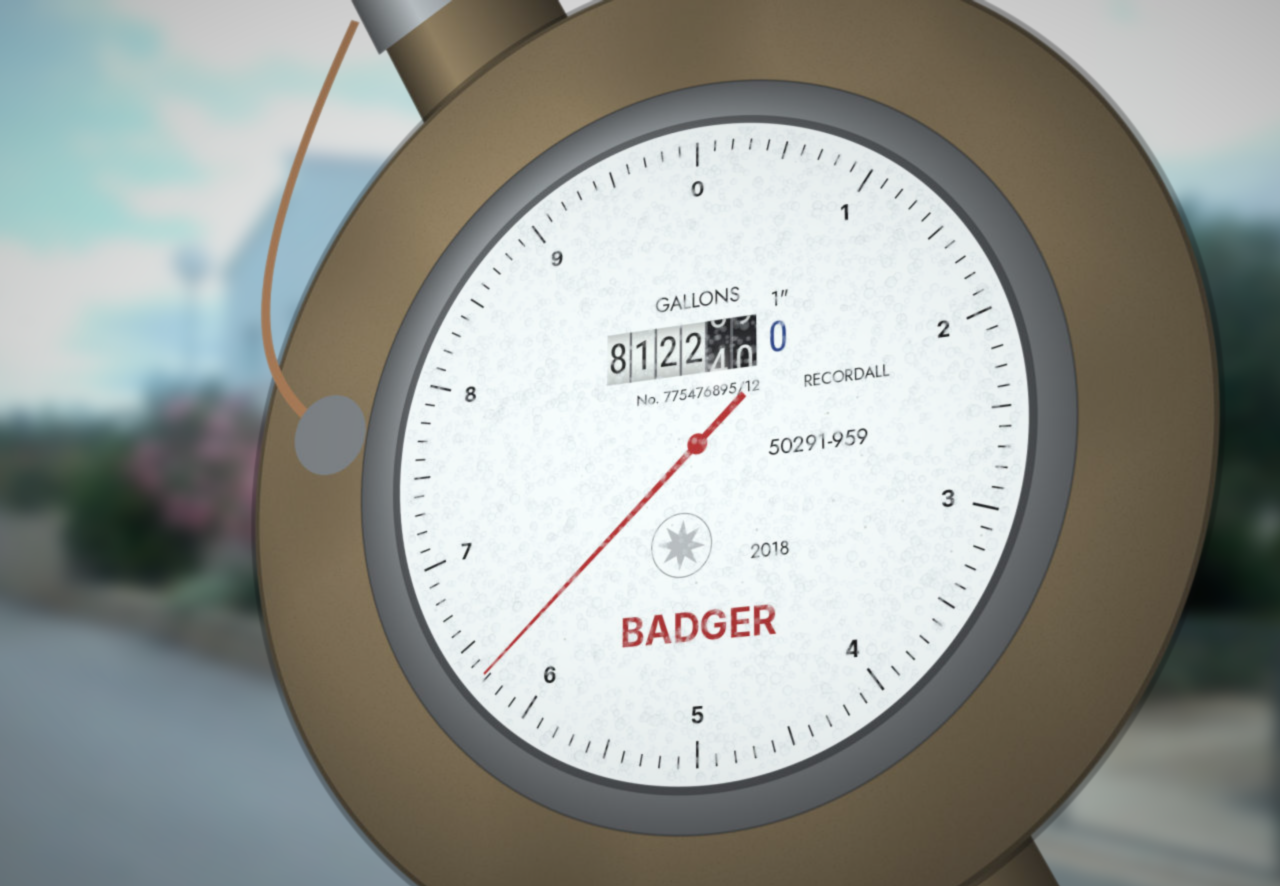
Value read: 8122396.3,gal
